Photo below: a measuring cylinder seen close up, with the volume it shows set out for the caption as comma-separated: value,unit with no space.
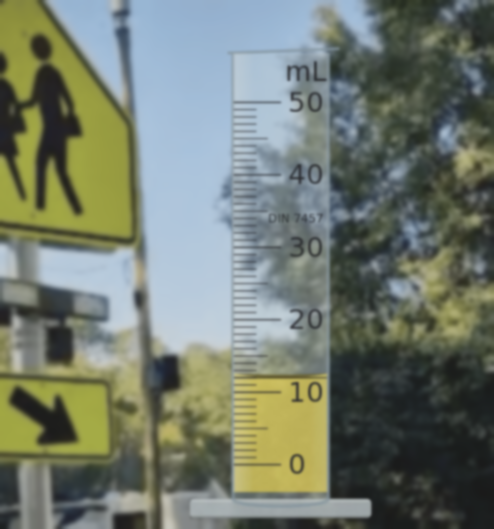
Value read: 12,mL
